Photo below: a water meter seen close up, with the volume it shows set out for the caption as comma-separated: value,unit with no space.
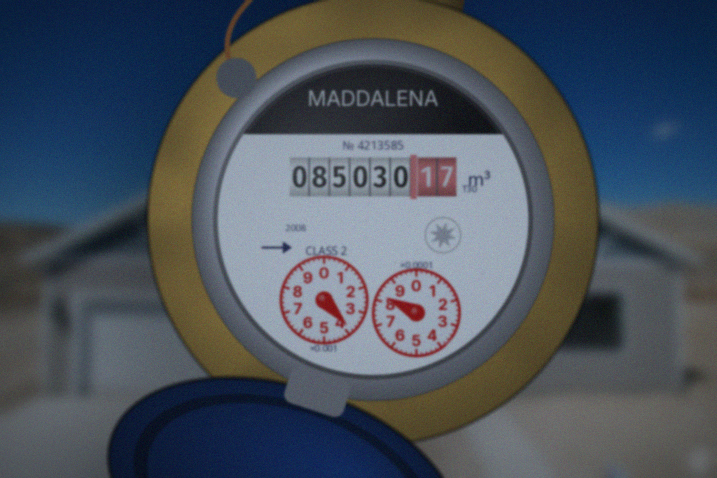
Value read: 85030.1738,m³
